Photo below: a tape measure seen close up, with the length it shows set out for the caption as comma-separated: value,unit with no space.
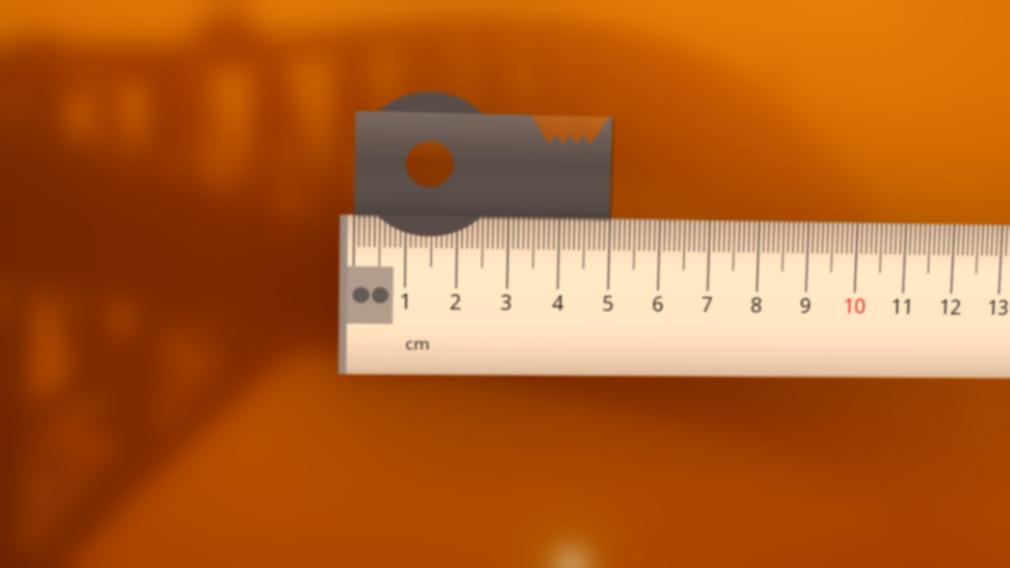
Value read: 5,cm
